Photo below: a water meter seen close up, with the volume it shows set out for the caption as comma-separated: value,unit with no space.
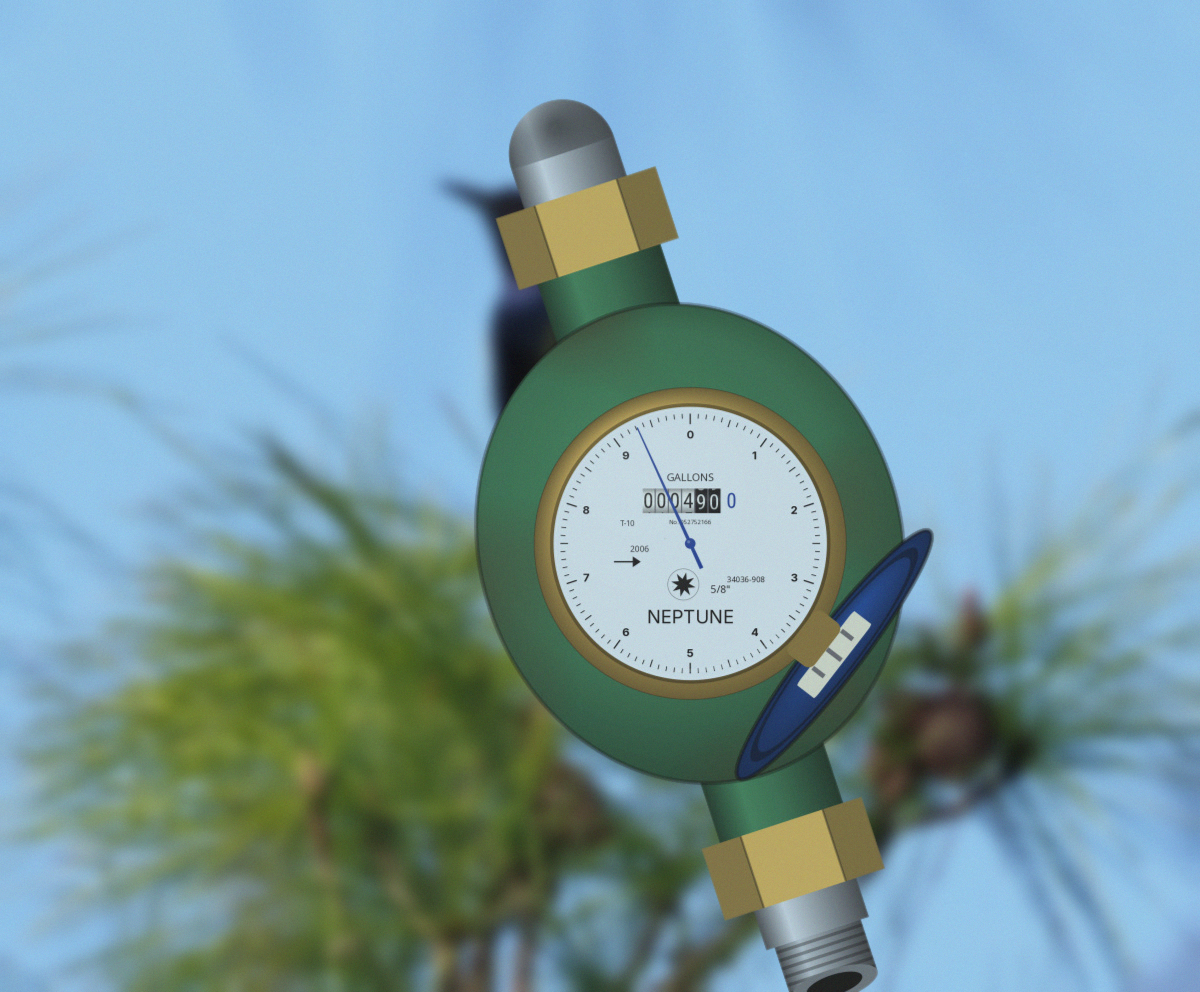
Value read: 4899.3,gal
